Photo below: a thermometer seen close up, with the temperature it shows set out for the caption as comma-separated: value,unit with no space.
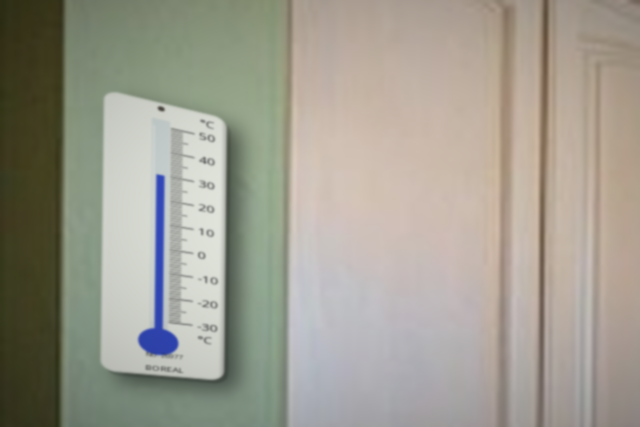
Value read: 30,°C
